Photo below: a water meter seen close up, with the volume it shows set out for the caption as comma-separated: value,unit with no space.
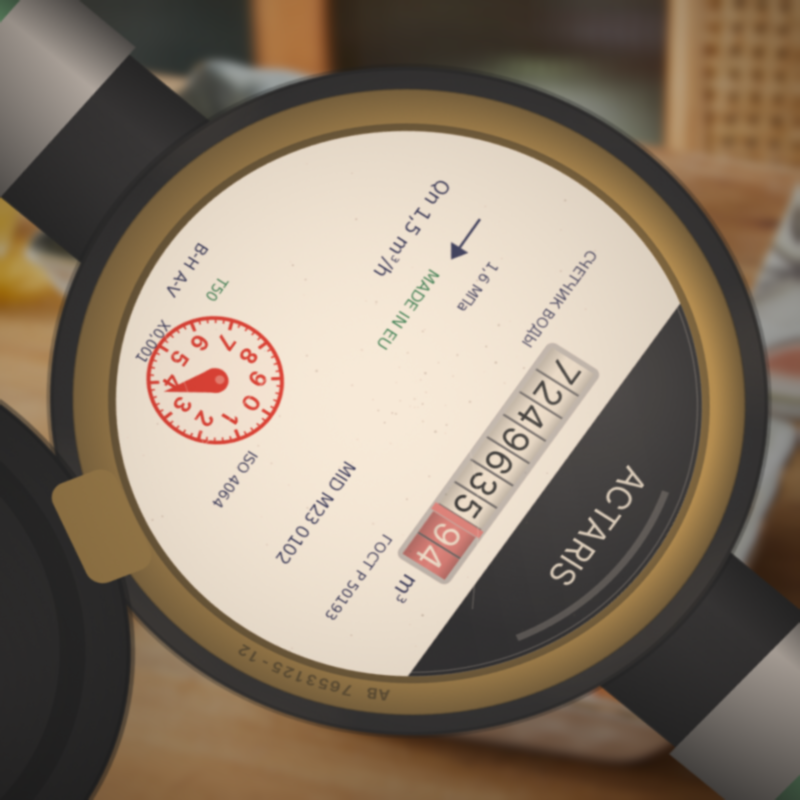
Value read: 7249635.943,m³
